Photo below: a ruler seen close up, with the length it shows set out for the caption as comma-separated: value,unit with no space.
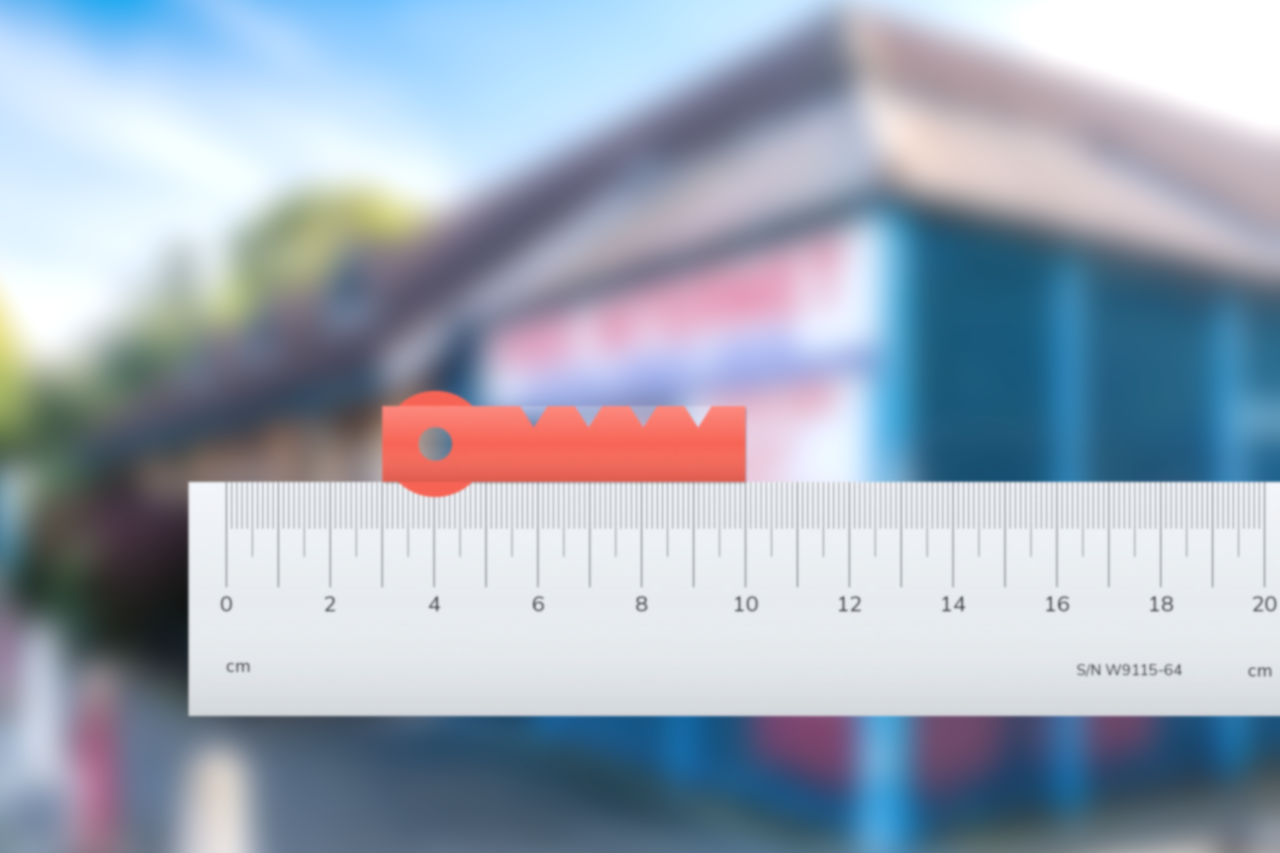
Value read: 7,cm
